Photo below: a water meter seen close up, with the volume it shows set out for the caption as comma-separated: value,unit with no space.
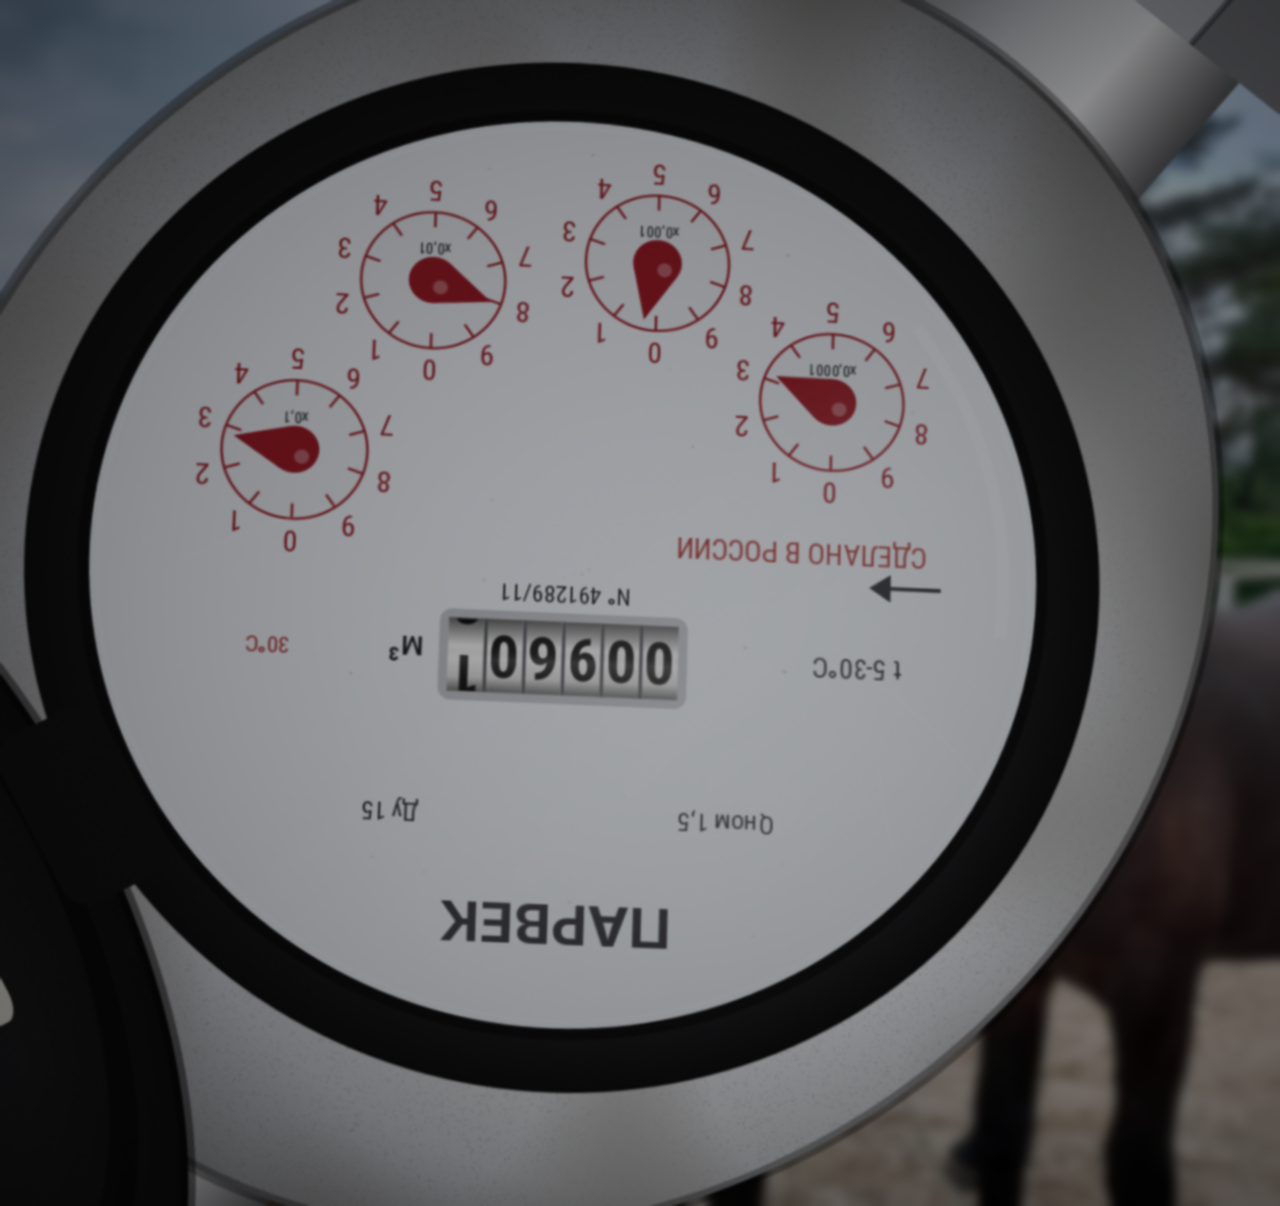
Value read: 9601.2803,m³
